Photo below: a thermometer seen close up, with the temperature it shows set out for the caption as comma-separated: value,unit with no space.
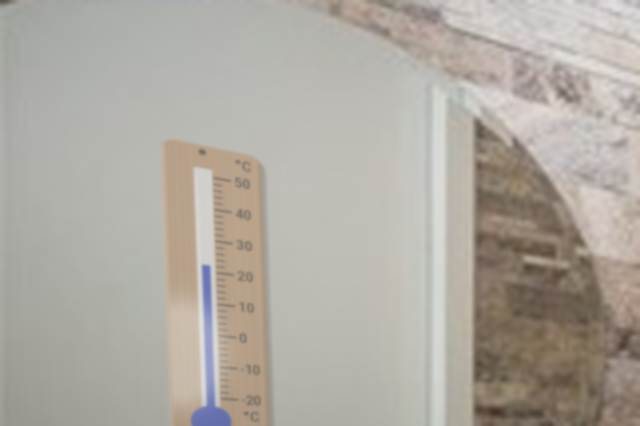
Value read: 22,°C
